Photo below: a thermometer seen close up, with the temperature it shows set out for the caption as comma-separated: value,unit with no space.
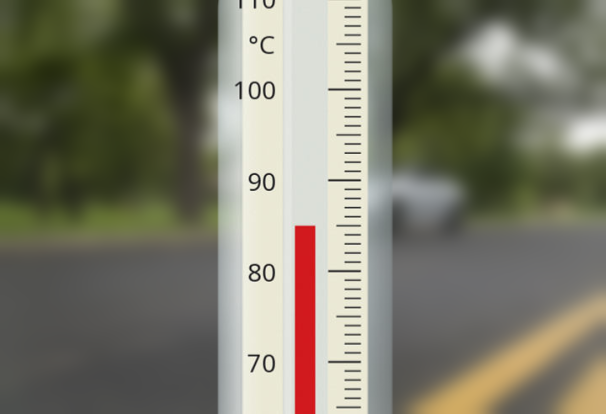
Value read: 85,°C
